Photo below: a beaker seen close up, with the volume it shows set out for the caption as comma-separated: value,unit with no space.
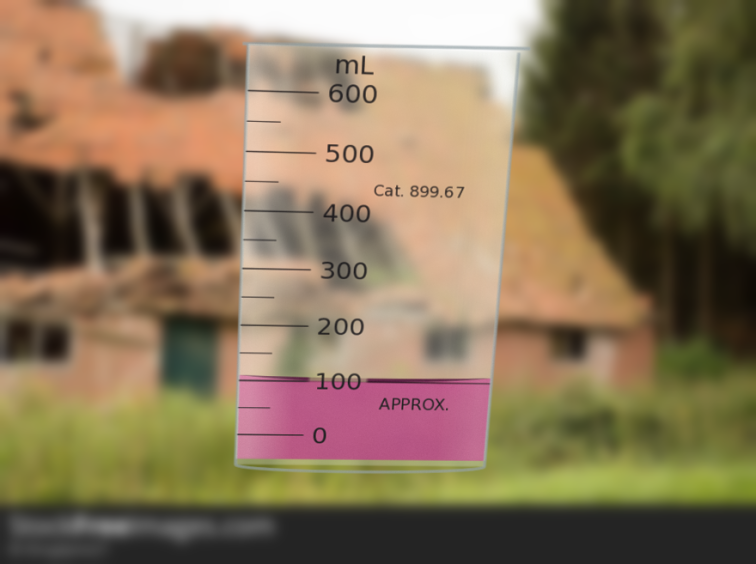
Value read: 100,mL
